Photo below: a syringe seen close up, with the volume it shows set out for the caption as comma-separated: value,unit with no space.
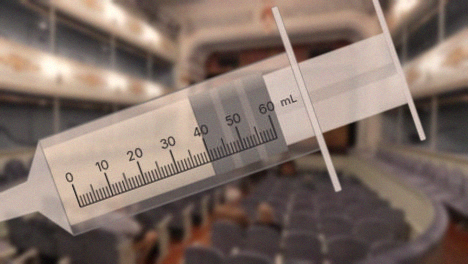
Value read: 40,mL
